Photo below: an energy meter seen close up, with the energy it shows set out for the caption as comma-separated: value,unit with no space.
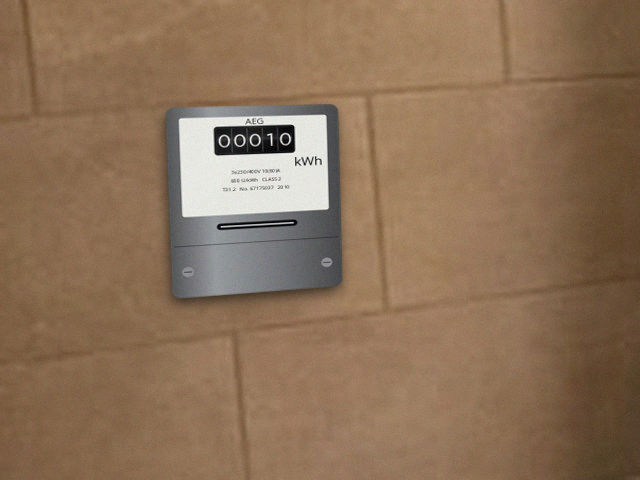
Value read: 10,kWh
